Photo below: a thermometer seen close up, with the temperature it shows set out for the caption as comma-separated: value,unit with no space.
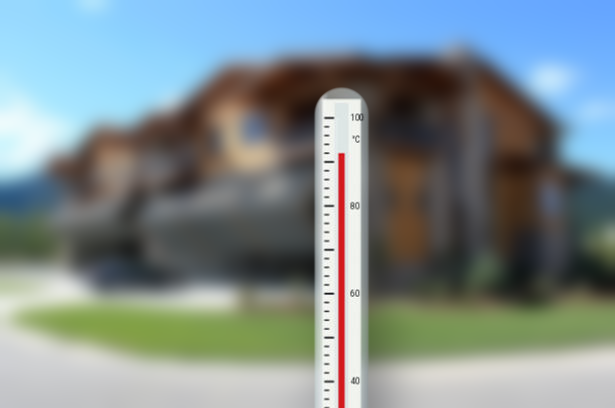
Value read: 92,°C
